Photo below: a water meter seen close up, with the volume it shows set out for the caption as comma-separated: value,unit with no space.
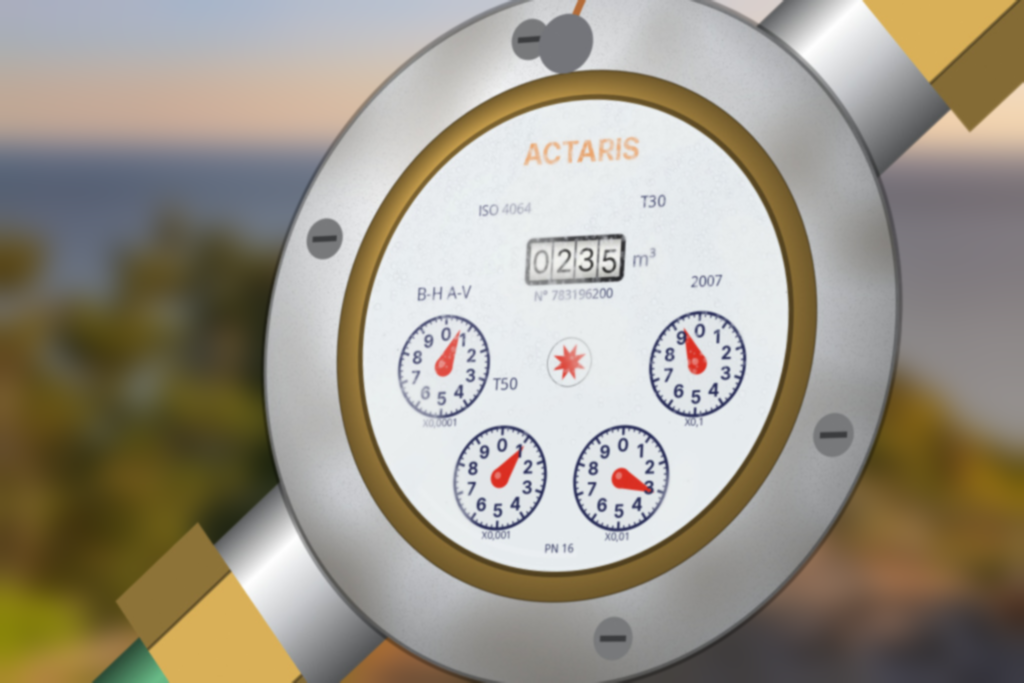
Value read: 234.9310,m³
